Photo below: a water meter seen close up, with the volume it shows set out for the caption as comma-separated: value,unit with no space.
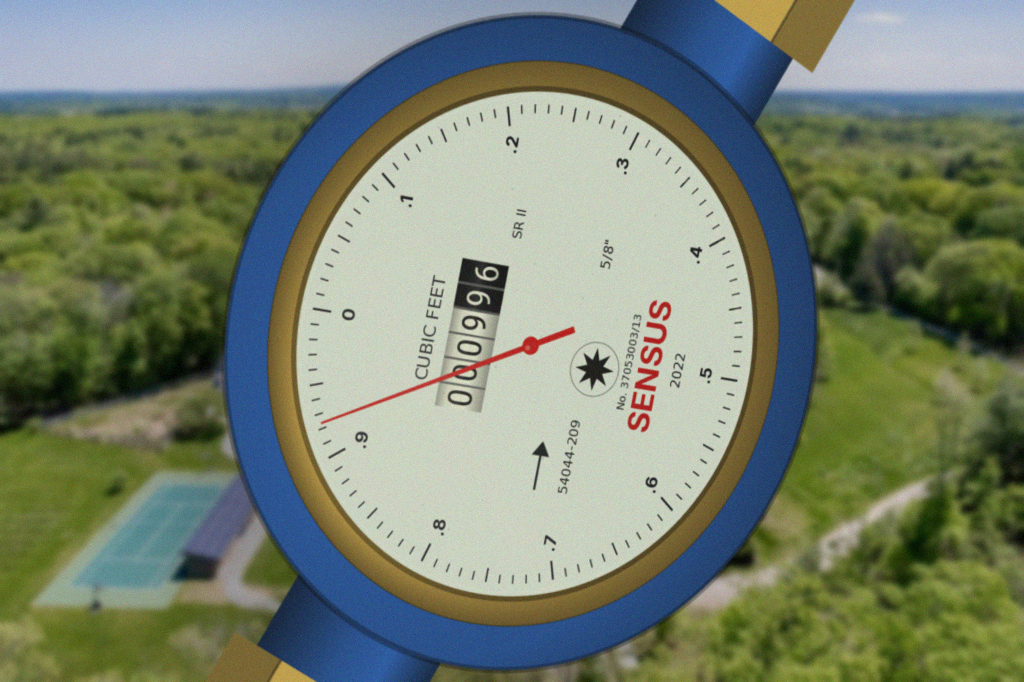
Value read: 995.92,ft³
